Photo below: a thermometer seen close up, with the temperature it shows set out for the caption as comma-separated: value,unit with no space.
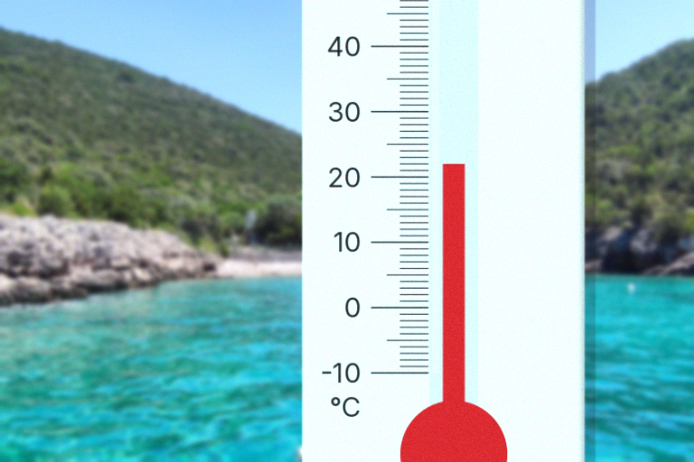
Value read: 22,°C
